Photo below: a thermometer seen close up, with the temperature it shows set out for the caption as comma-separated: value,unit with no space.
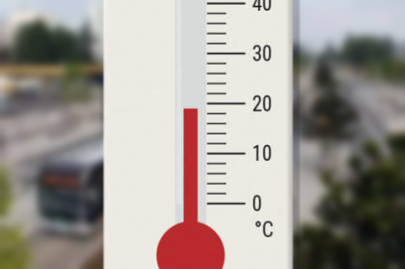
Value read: 19,°C
